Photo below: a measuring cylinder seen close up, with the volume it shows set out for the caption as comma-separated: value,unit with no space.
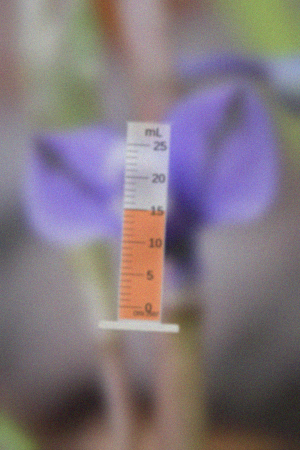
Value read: 15,mL
